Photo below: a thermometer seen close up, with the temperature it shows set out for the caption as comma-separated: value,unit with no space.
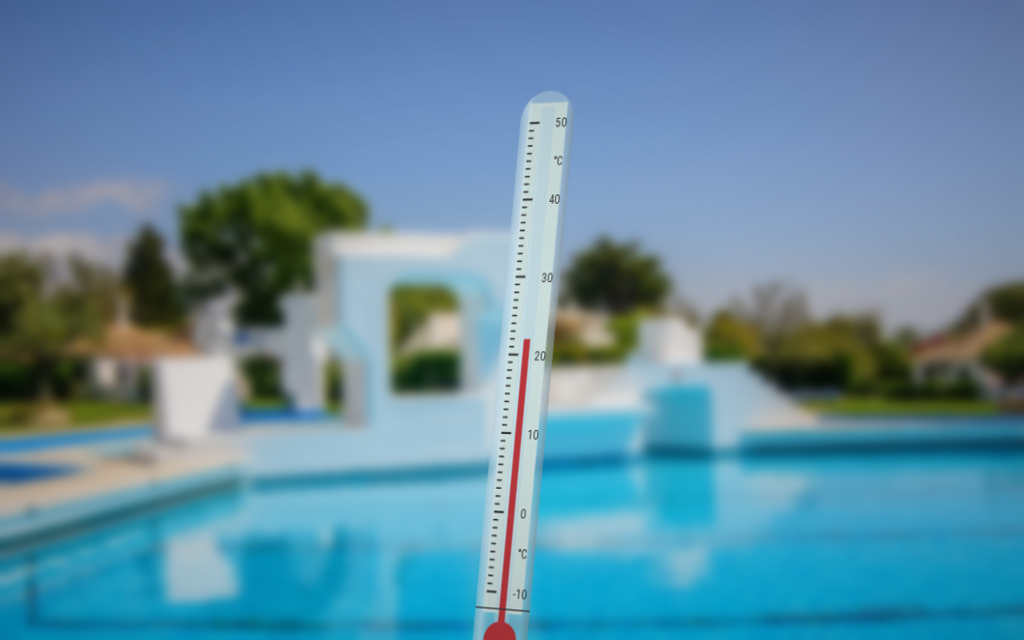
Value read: 22,°C
